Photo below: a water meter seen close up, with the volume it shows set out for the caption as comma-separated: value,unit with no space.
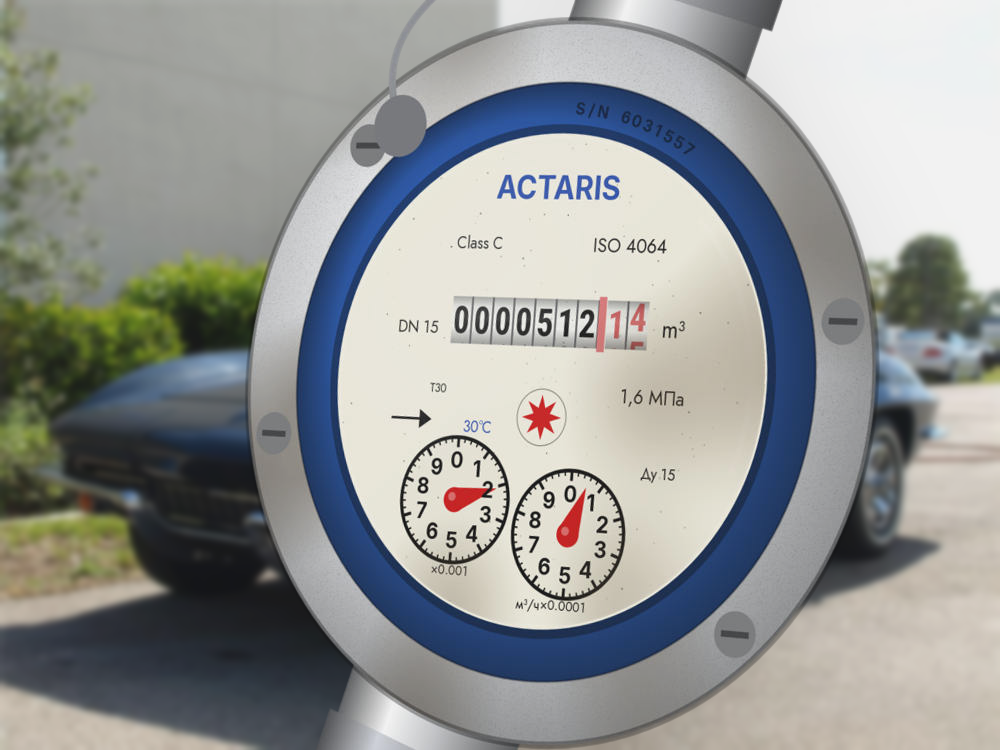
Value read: 512.1420,m³
